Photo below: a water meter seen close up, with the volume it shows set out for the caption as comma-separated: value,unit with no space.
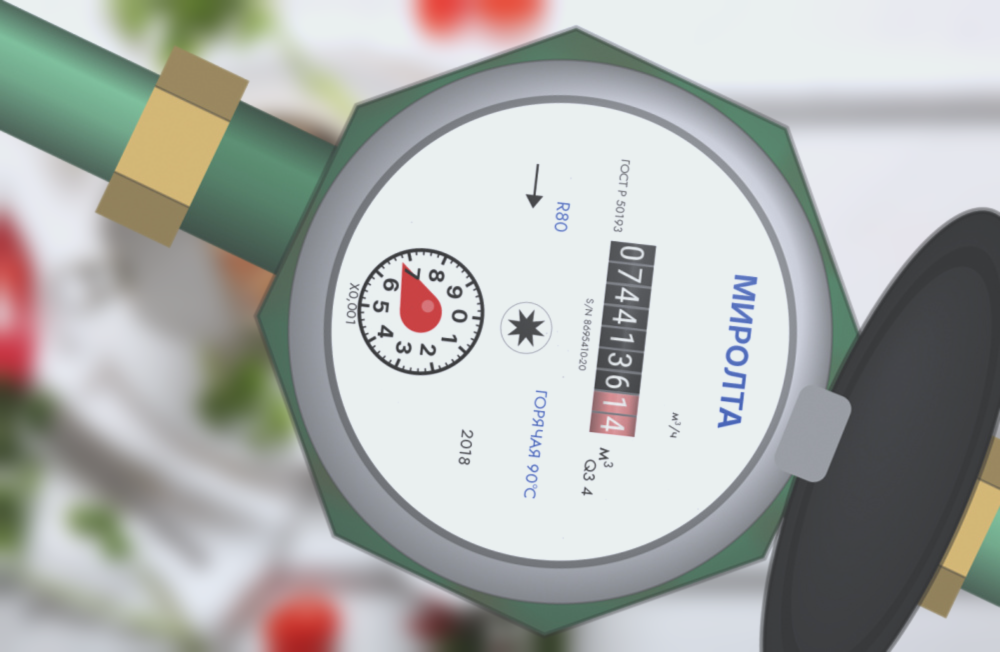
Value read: 744136.146,m³
